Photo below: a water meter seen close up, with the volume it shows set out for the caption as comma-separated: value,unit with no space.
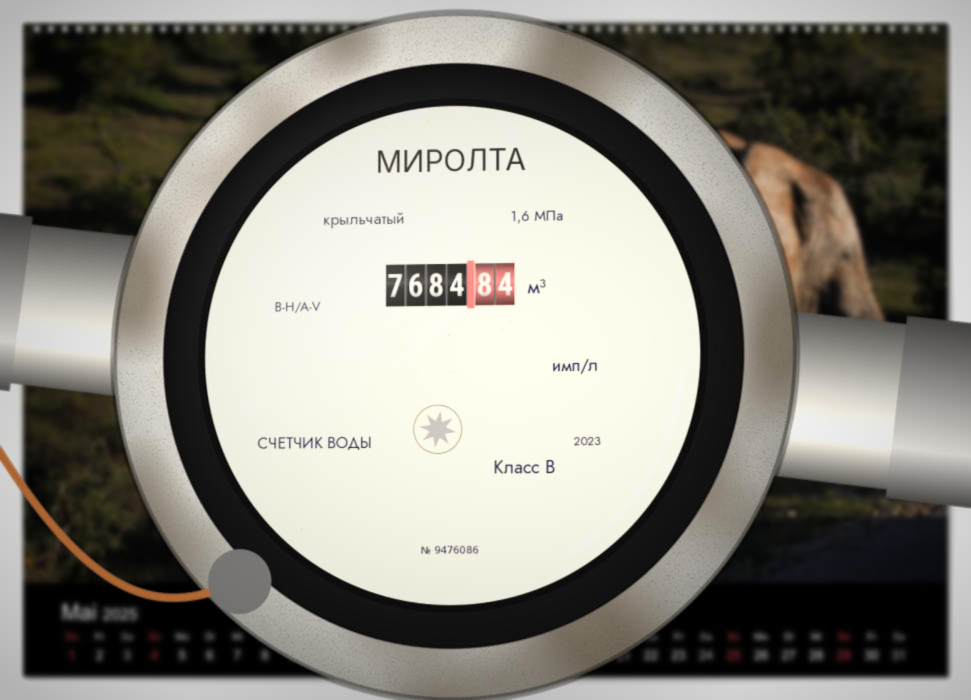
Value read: 7684.84,m³
